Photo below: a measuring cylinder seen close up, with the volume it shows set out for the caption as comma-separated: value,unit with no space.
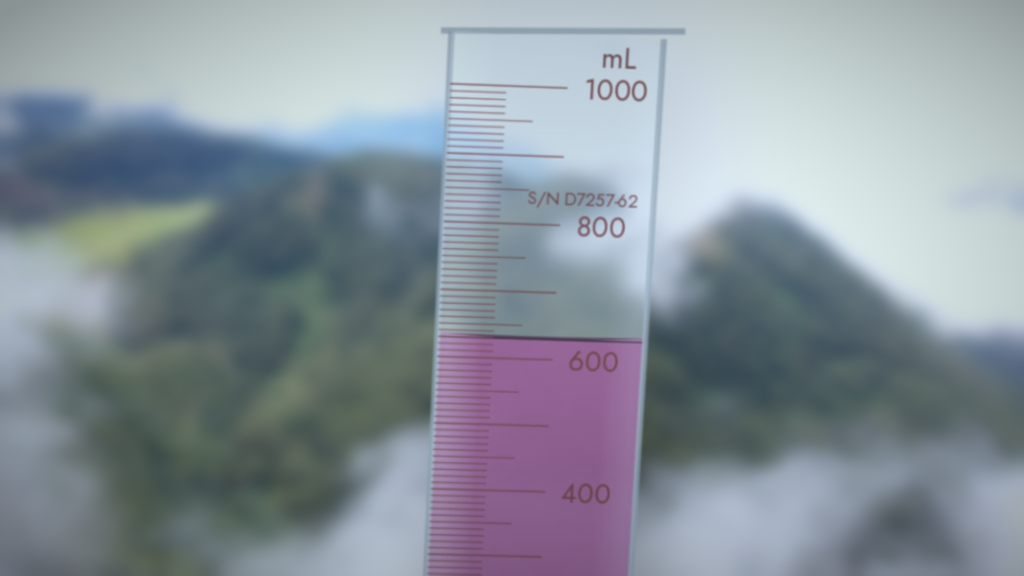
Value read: 630,mL
